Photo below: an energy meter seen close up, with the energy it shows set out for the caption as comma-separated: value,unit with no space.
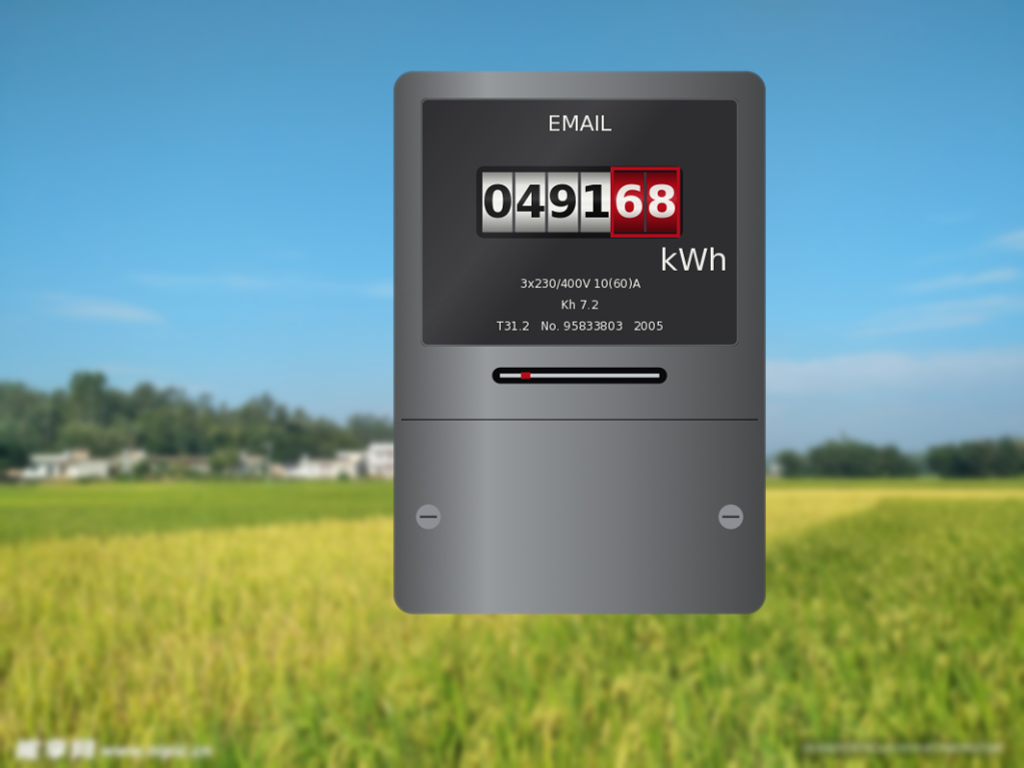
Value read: 491.68,kWh
